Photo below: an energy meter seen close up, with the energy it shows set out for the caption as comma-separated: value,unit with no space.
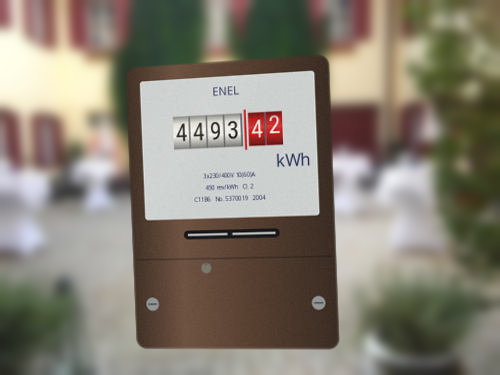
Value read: 4493.42,kWh
